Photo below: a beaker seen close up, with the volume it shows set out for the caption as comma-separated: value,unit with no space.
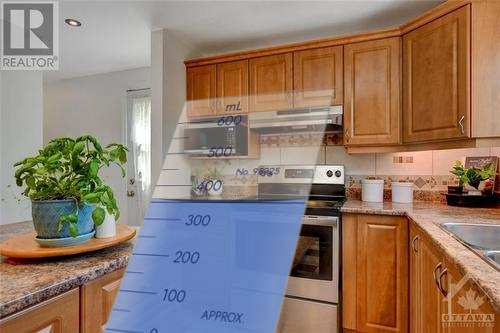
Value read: 350,mL
